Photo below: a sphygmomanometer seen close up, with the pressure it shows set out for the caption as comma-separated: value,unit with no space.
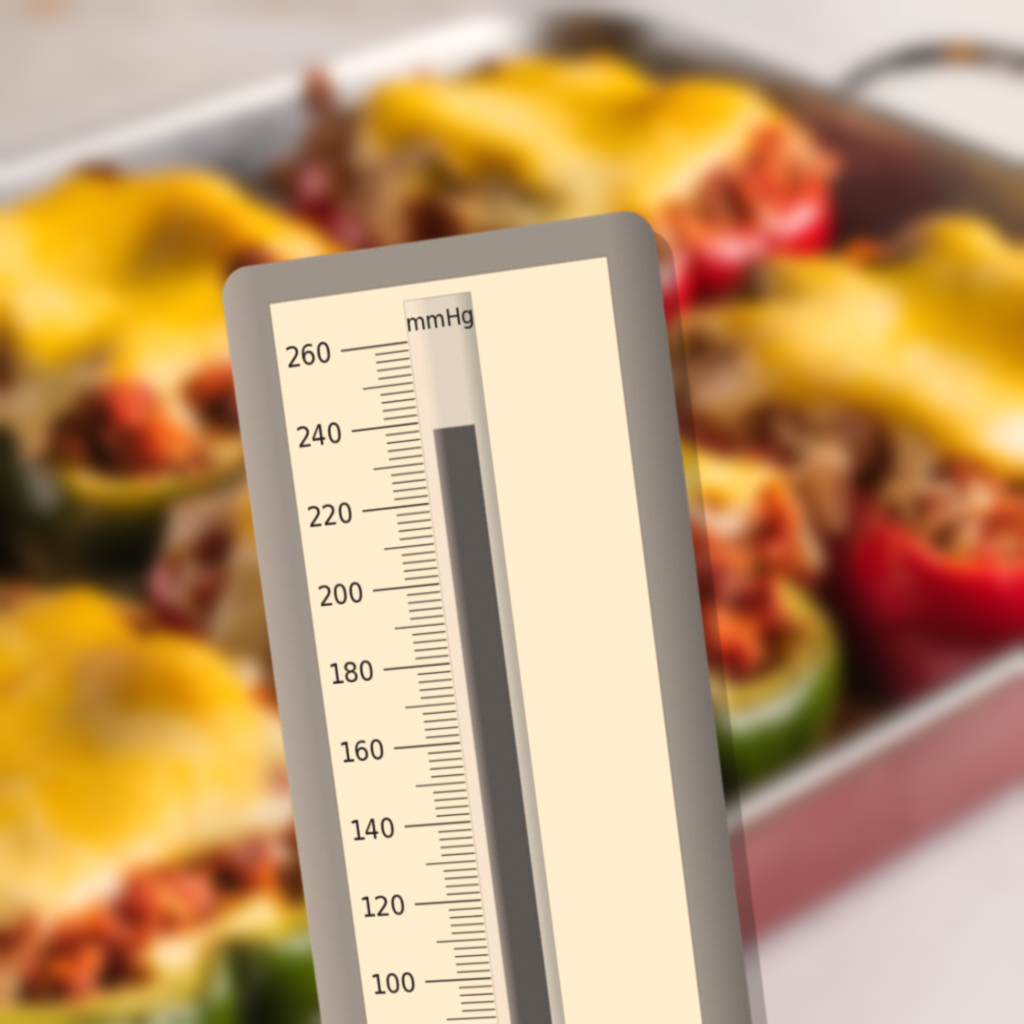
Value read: 238,mmHg
